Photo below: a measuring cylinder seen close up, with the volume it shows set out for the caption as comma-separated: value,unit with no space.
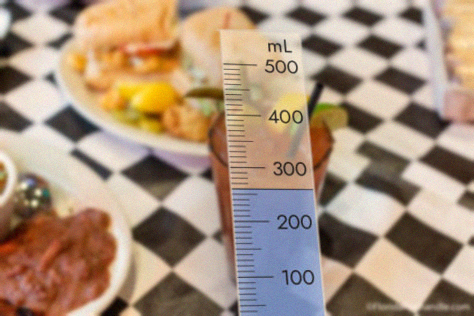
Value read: 260,mL
